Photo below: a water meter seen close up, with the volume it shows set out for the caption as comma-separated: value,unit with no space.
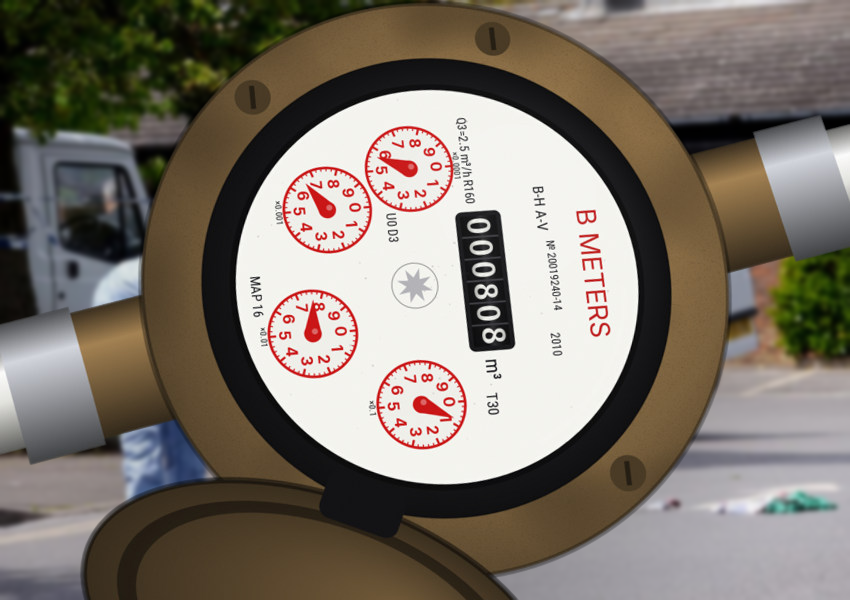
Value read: 808.0765,m³
